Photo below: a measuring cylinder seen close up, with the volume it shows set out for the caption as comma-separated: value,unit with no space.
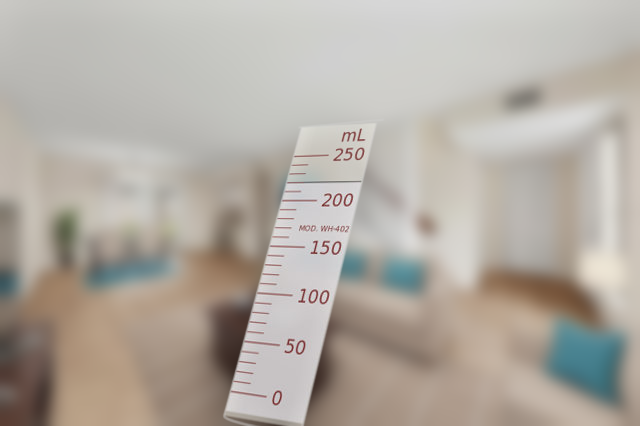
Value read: 220,mL
